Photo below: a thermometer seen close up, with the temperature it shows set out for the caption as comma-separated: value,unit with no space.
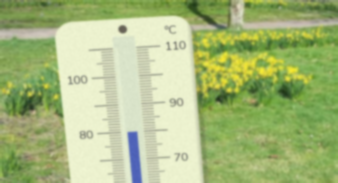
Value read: 80,°C
